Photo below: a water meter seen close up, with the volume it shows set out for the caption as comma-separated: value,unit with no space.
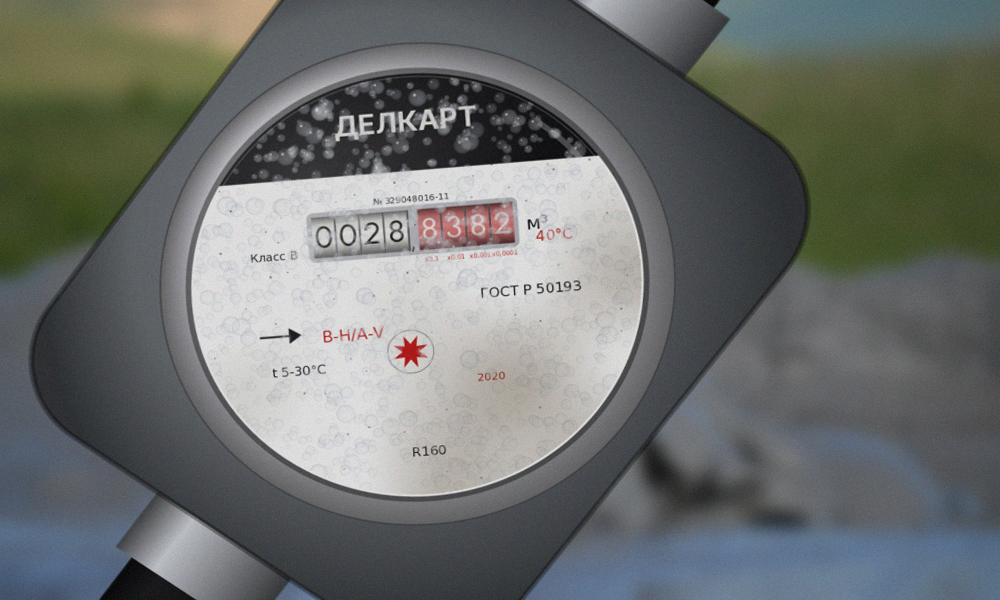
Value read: 28.8382,m³
